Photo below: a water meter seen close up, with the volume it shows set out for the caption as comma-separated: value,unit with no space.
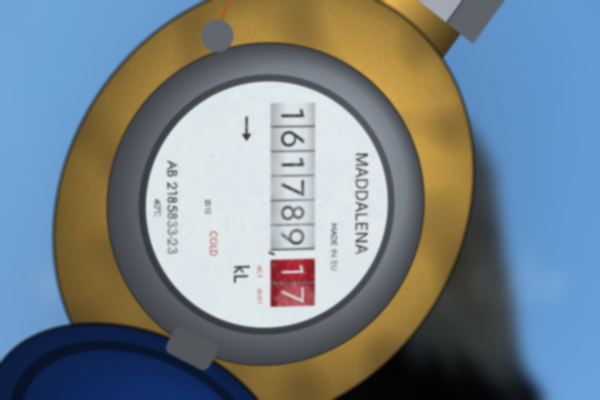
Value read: 161789.17,kL
